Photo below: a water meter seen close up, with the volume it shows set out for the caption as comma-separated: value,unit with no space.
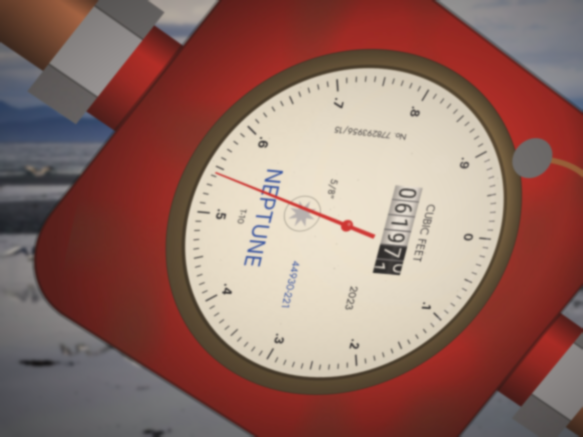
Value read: 61970.54,ft³
